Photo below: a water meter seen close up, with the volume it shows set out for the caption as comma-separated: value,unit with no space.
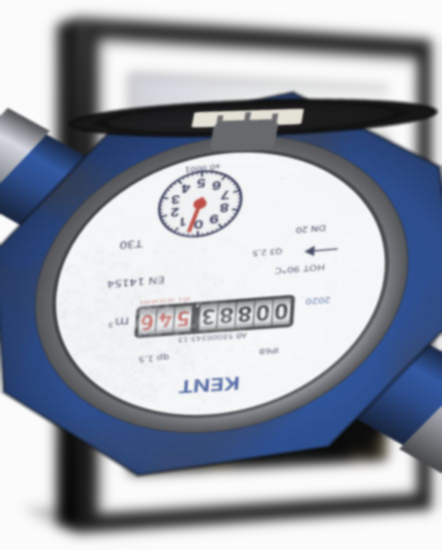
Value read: 883.5460,m³
